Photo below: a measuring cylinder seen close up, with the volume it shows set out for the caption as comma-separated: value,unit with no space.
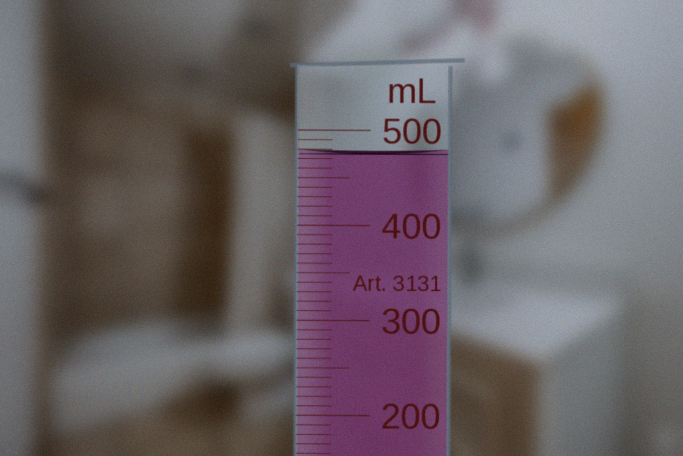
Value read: 475,mL
